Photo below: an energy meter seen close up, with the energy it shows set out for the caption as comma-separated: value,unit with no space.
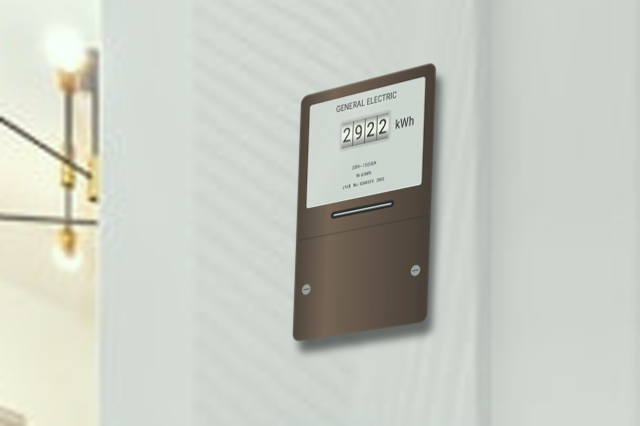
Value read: 2922,kWh
